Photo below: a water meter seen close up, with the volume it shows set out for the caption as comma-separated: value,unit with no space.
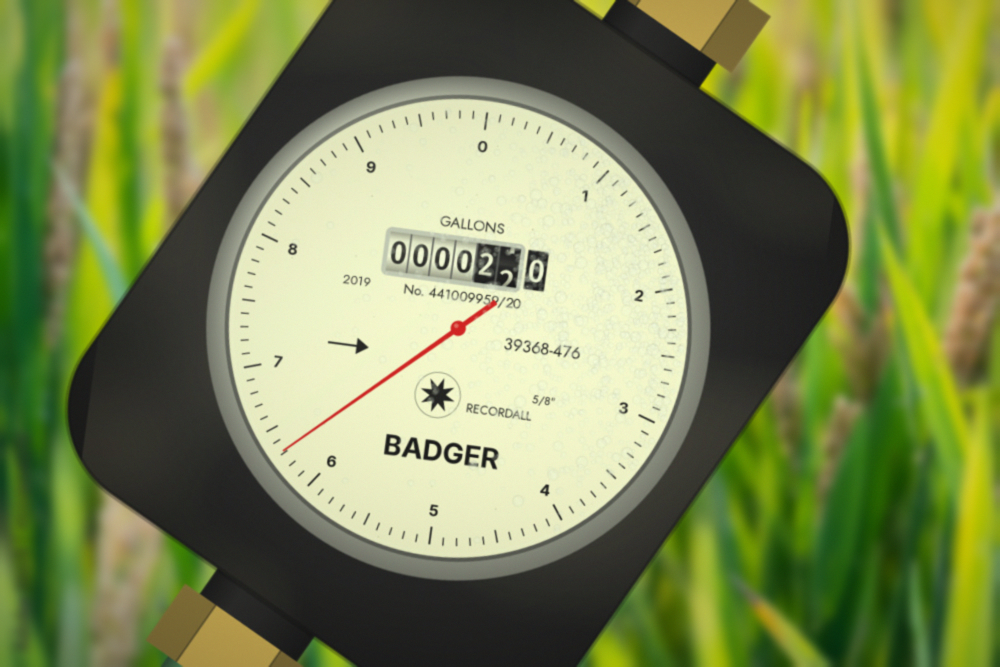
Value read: 216.3,gal
